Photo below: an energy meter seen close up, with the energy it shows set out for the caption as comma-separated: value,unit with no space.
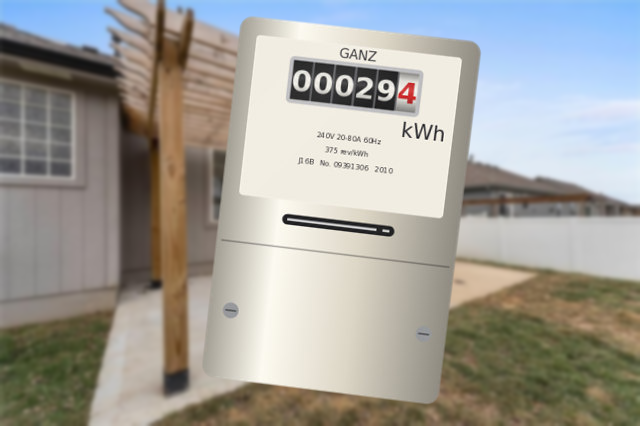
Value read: 29.4,kWh
